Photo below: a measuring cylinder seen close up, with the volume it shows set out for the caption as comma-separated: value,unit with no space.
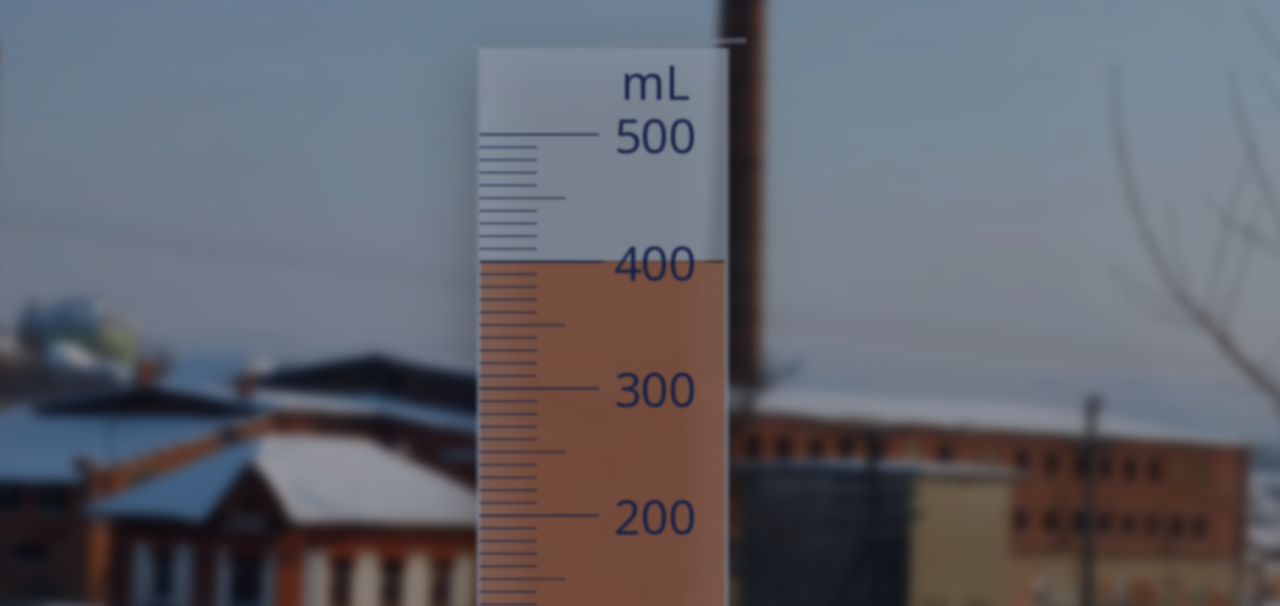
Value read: 400,mL
